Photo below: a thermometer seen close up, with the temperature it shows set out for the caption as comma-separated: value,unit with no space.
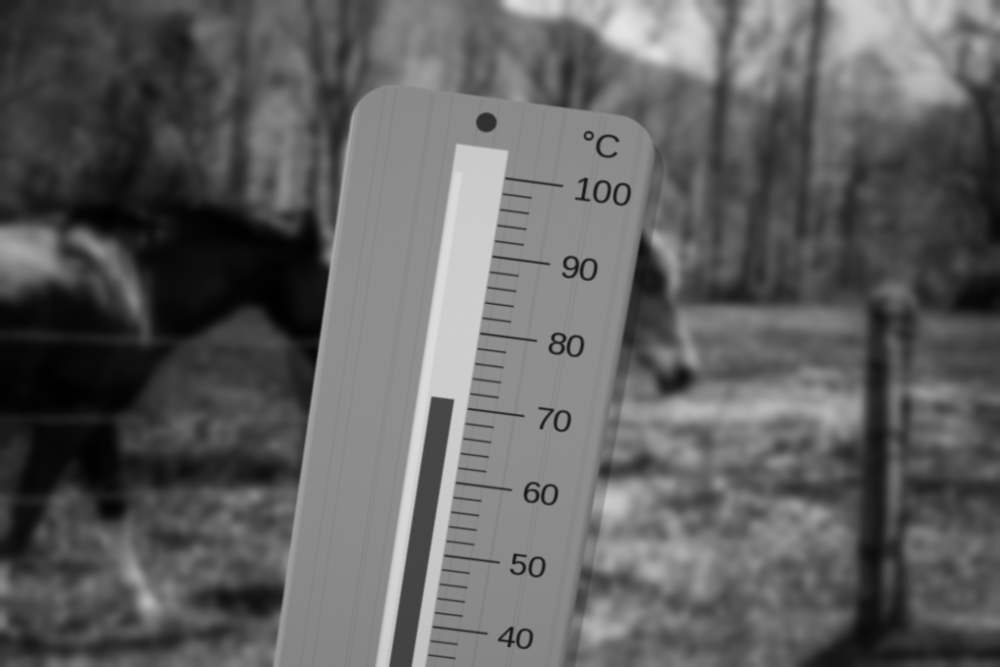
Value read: 71,°C
